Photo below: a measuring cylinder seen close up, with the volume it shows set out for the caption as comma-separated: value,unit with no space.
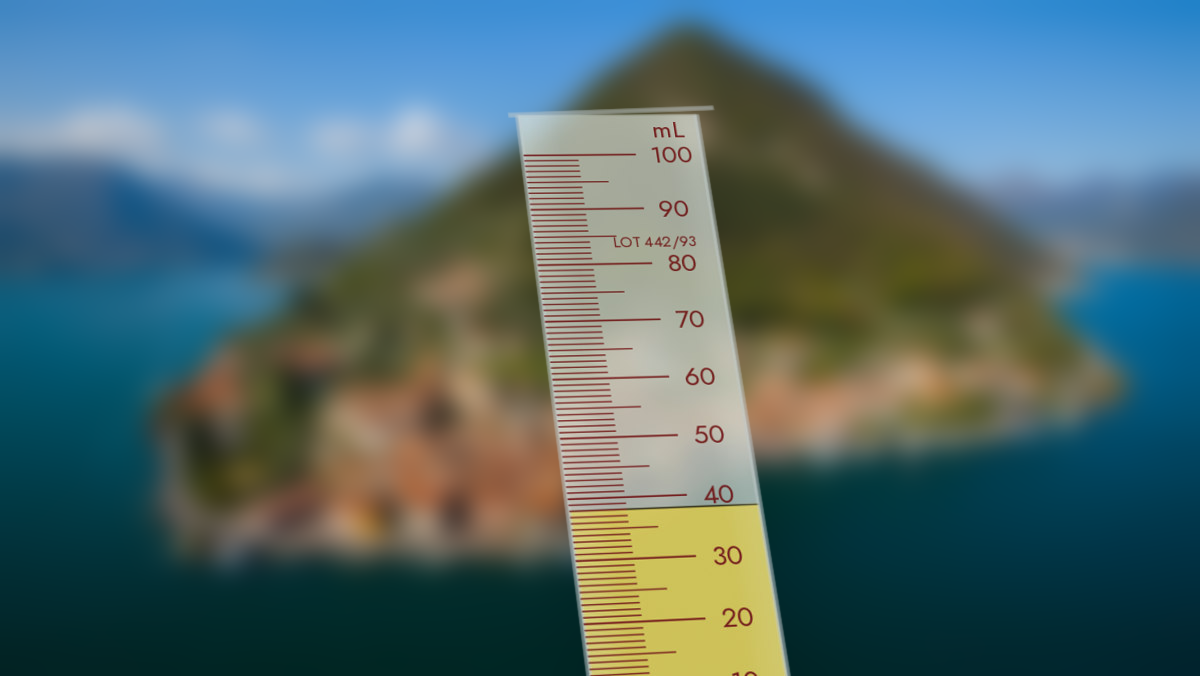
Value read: 38,mL
